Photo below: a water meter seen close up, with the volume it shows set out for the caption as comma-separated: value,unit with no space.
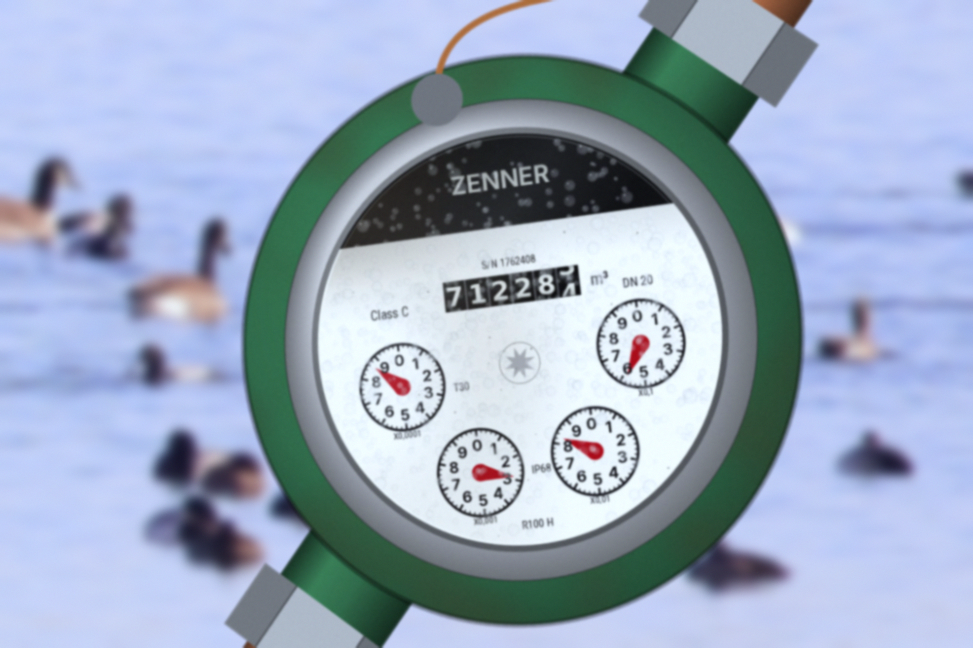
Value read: 712283.5828,m³
